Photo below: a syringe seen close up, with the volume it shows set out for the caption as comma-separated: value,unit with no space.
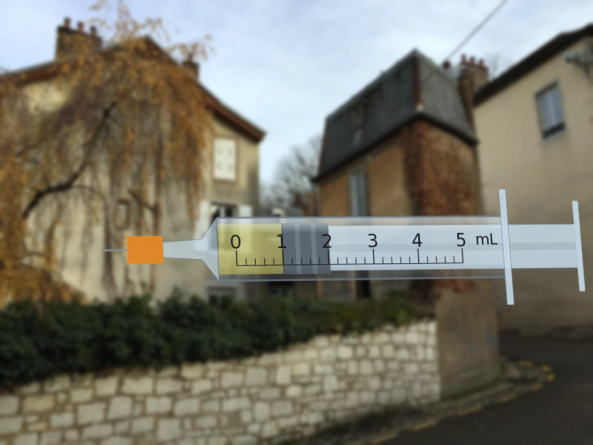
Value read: 1,mL
